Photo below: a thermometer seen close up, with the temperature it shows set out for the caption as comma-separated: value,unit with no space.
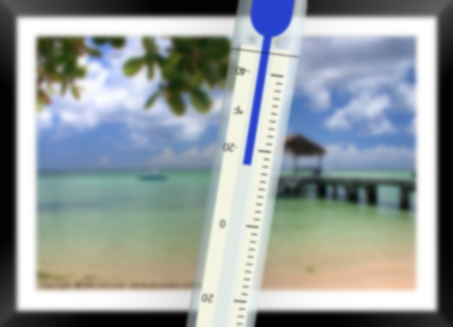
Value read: -16,°F
